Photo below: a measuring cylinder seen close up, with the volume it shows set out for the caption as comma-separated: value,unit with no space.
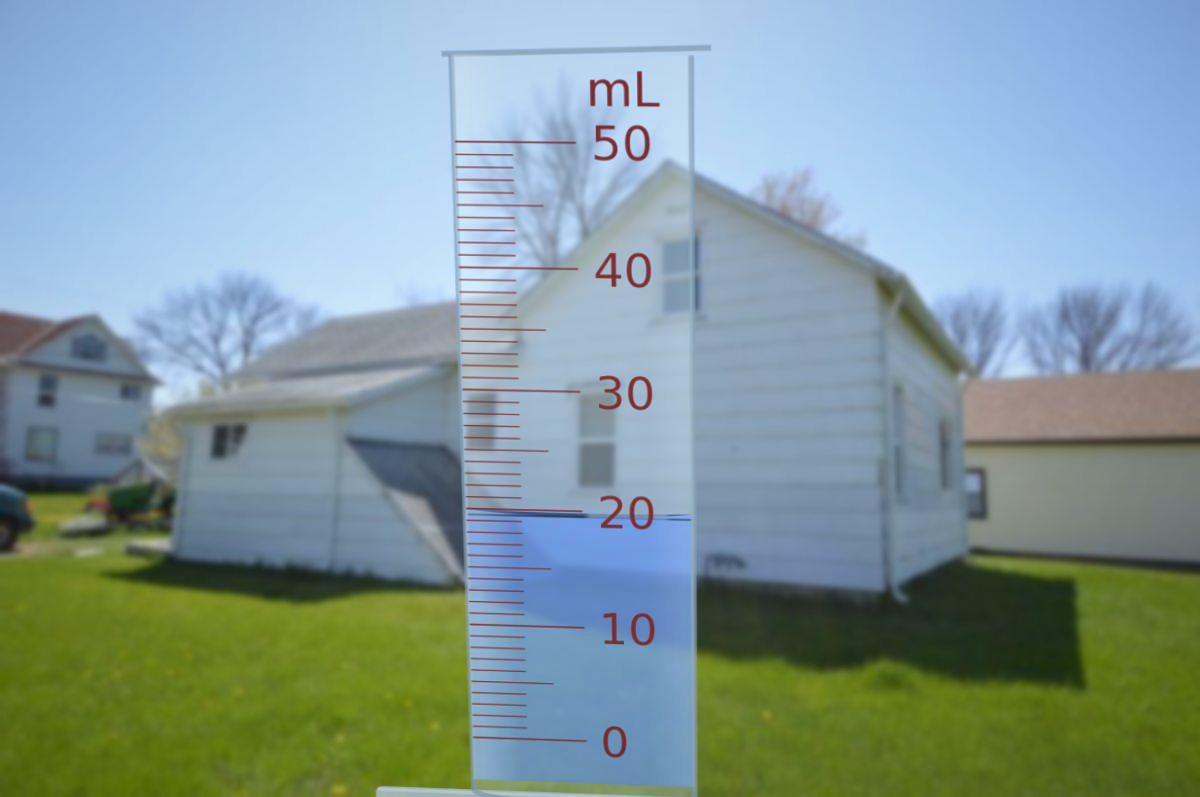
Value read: 19.5,mL
